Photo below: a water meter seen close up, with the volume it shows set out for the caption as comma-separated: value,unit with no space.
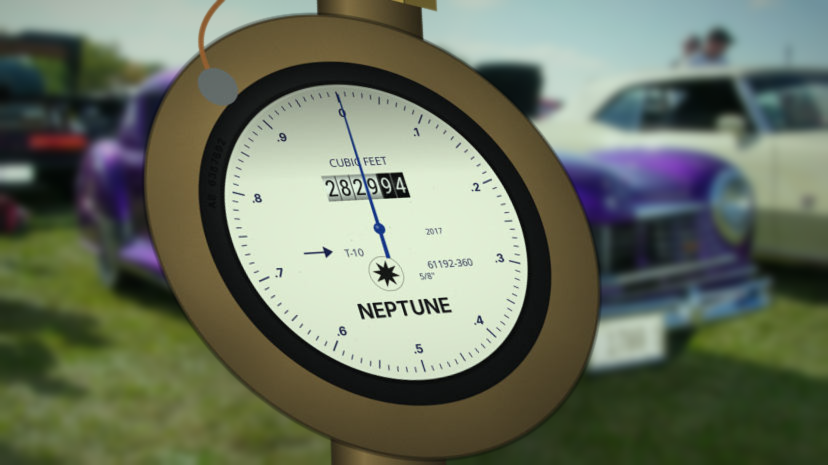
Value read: 282994.00,ft³
